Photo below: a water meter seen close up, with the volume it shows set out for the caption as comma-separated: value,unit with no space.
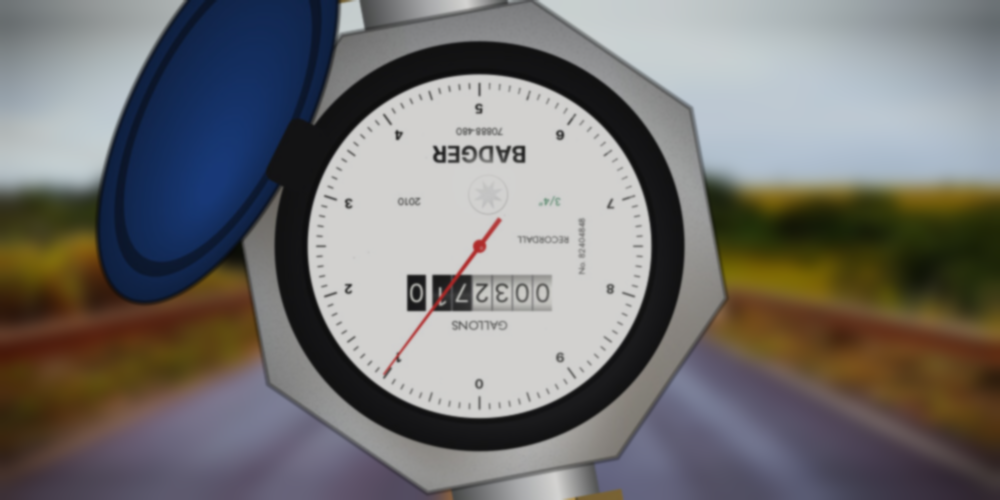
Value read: 32711.0,gal
